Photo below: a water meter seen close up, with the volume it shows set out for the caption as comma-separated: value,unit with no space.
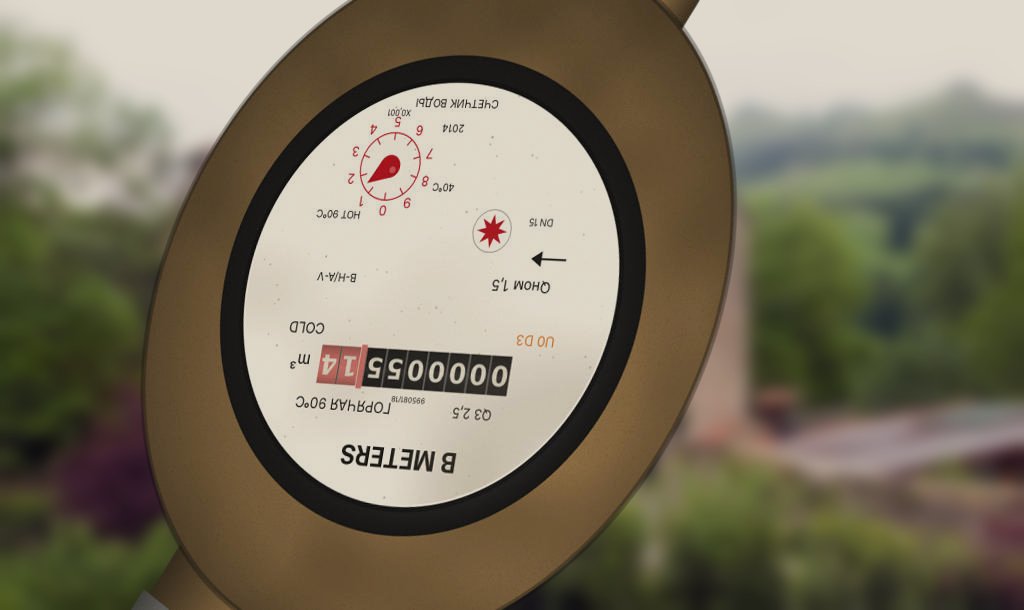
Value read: 55.141,m³
